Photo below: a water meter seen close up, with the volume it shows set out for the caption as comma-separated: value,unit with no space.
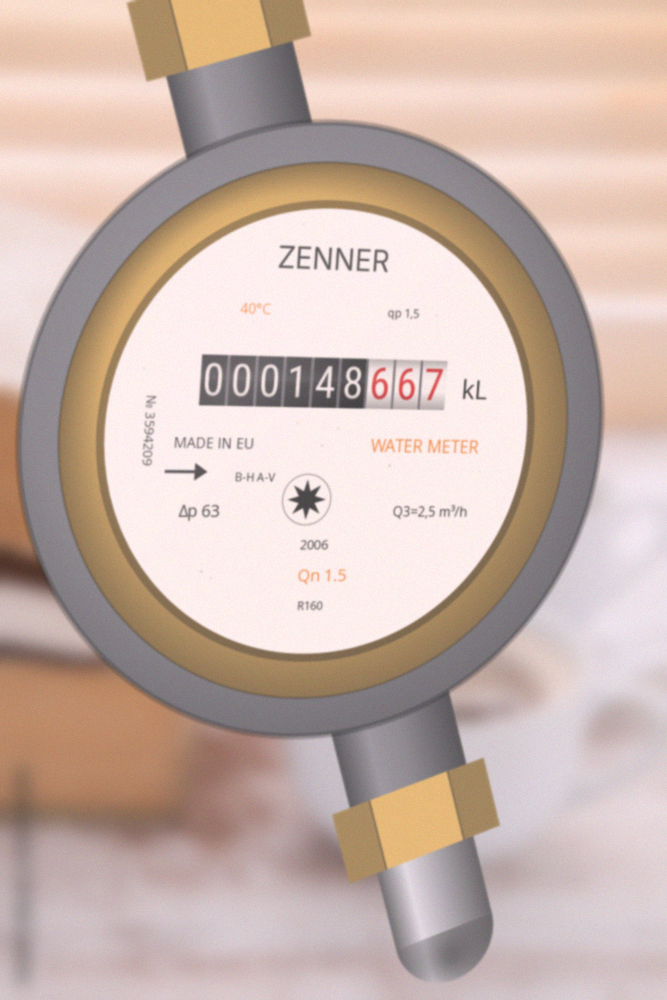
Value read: 148.667,kL
